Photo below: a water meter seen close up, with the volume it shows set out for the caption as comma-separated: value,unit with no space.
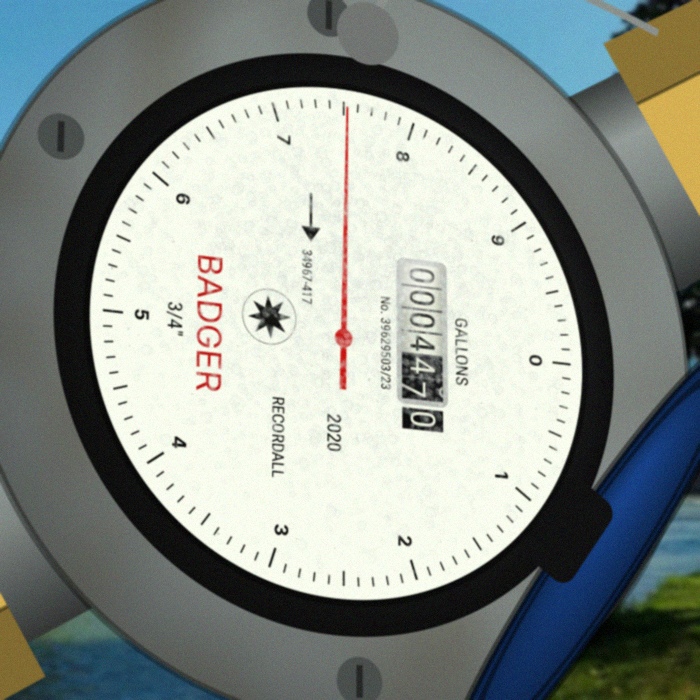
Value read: 4467.5,gal
